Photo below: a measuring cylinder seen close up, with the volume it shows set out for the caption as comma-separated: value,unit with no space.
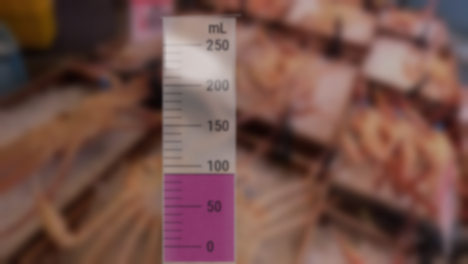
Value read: 90,mL
